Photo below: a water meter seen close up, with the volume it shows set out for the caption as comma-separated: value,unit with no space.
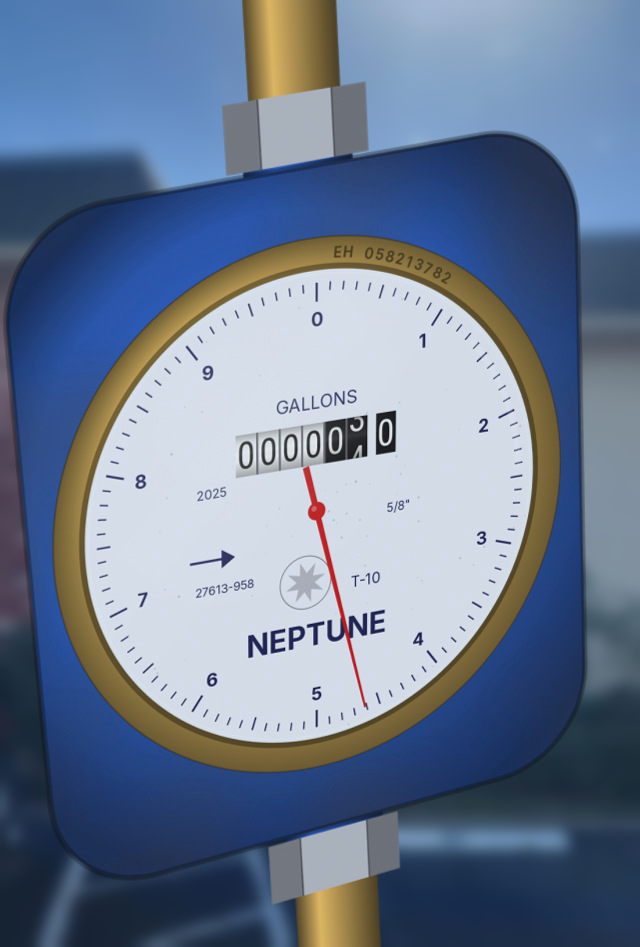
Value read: 34.6,gal
